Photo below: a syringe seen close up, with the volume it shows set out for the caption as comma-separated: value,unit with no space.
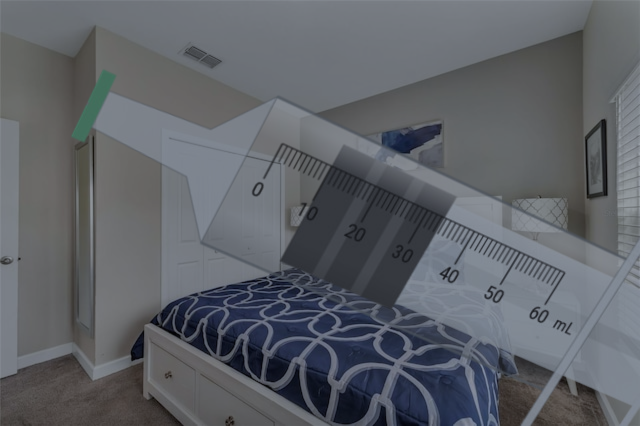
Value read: 10,mL
